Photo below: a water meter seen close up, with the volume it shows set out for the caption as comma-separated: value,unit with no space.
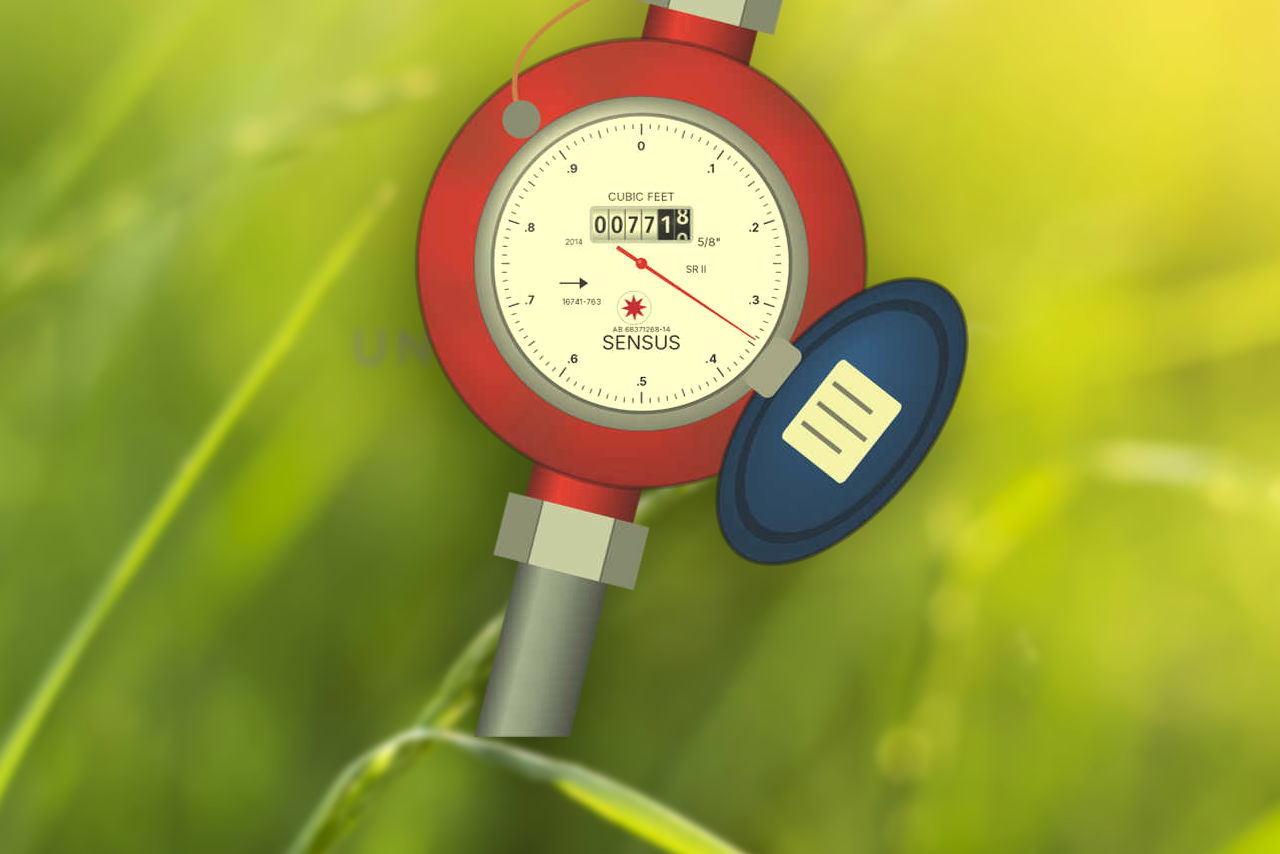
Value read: 7718.34,ft³
